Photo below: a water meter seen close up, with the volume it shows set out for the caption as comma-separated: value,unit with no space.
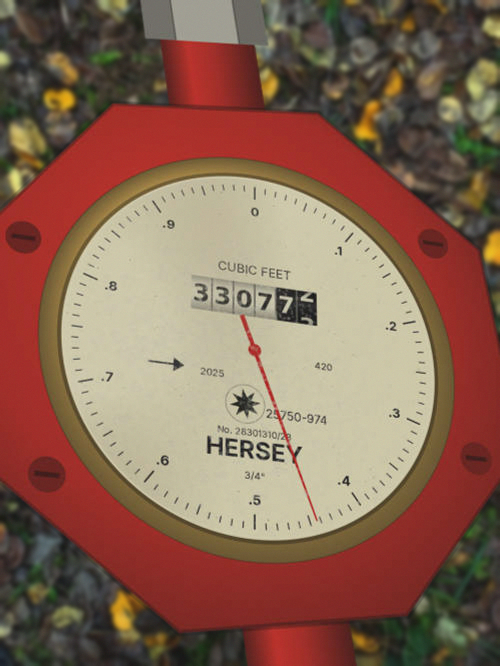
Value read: 330772.44,ft³
